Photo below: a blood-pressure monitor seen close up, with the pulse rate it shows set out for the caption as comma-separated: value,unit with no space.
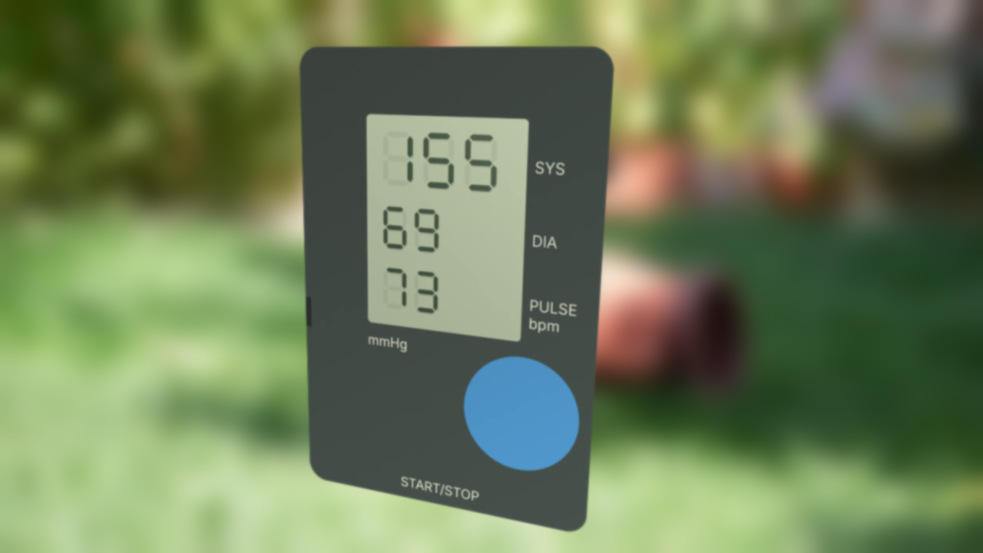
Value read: 73,bpm
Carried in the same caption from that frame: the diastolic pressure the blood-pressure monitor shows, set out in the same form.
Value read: 69,mmHg
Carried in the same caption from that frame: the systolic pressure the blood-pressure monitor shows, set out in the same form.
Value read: 155,mmHg
